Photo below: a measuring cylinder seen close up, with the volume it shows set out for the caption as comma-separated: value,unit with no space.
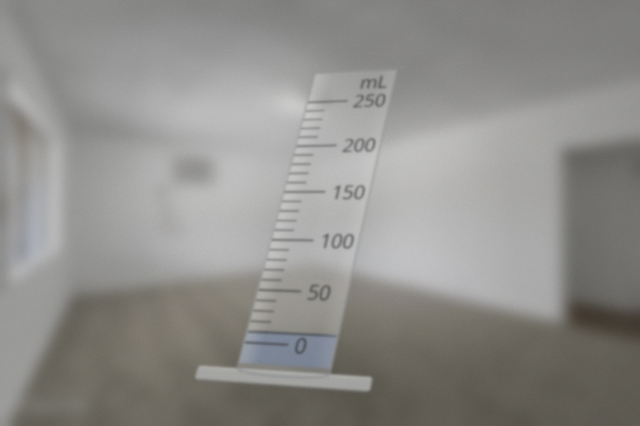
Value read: 10,mL
